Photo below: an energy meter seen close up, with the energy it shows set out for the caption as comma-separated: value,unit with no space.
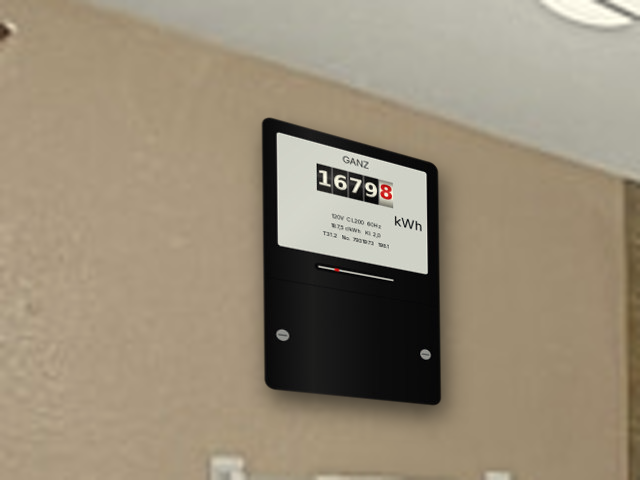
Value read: 1679.8,kWh
